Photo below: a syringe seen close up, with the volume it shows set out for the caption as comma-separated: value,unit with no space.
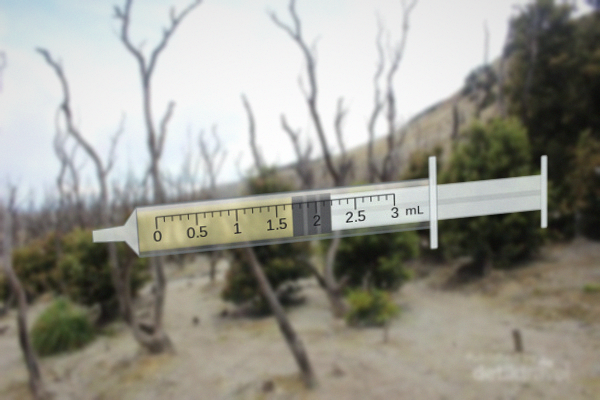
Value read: 1.7,mL
